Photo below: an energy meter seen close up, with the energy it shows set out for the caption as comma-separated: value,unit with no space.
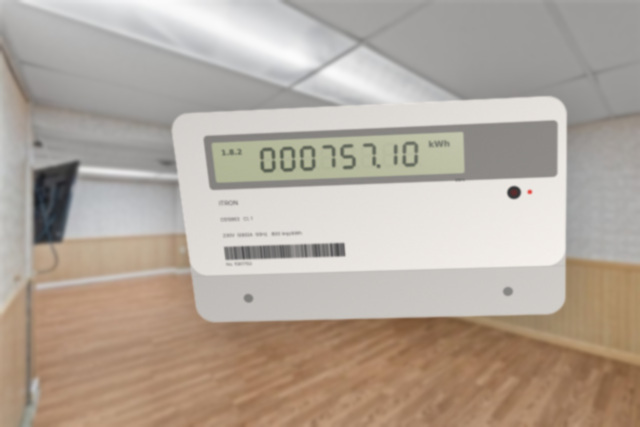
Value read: 757.10,kWh
